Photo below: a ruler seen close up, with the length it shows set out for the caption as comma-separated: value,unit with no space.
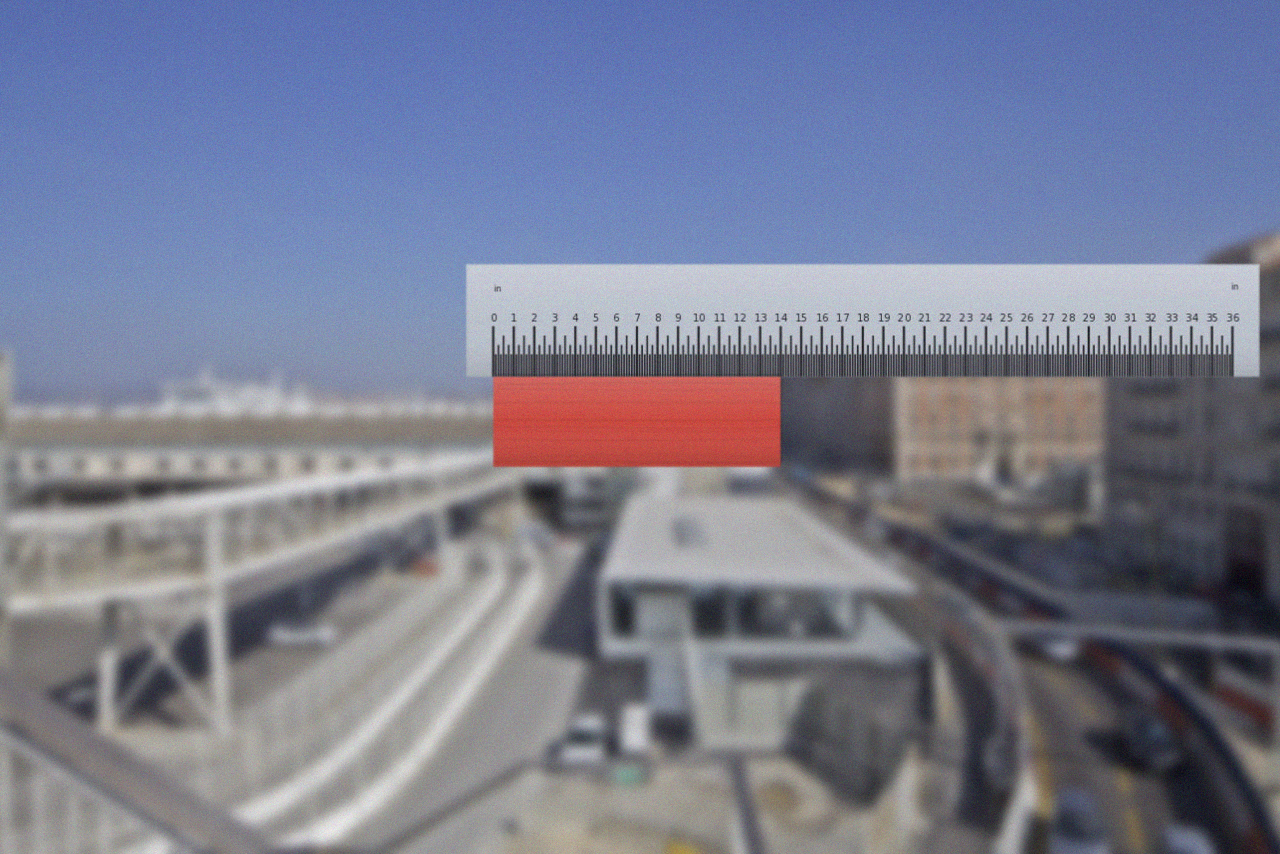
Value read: 14,in
